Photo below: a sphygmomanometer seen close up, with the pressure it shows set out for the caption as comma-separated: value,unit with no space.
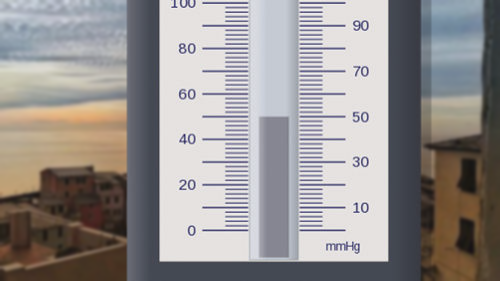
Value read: 50,mmHg
